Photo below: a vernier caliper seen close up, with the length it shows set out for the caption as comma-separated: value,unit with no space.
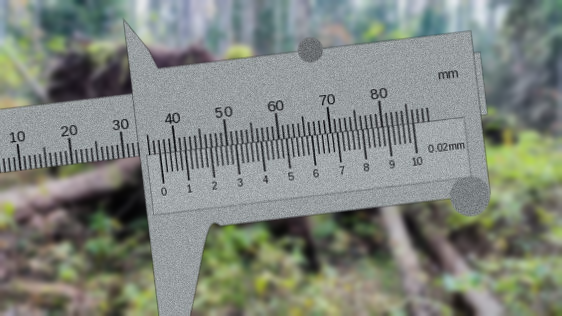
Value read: 37.0,mm
